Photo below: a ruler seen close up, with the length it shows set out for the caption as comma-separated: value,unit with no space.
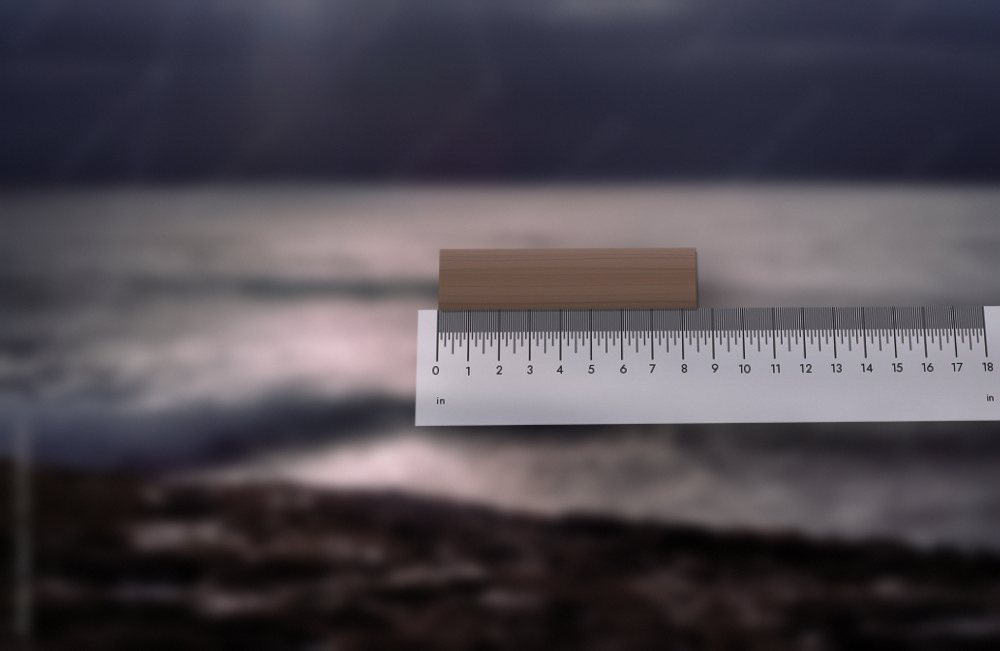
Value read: 8.5,in
